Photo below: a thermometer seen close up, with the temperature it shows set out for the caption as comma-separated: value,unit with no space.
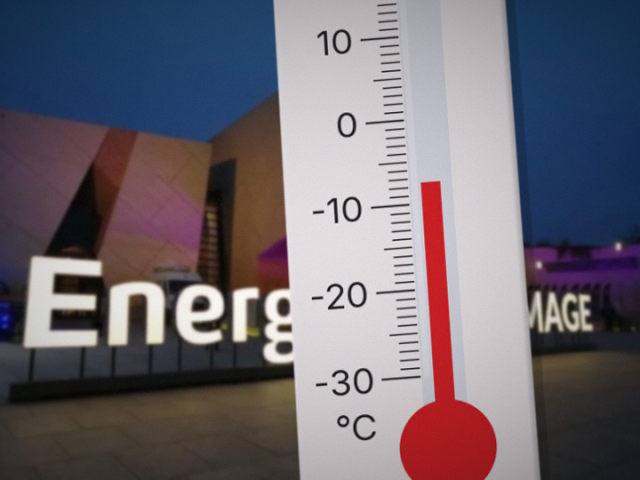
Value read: -7.5,°C
